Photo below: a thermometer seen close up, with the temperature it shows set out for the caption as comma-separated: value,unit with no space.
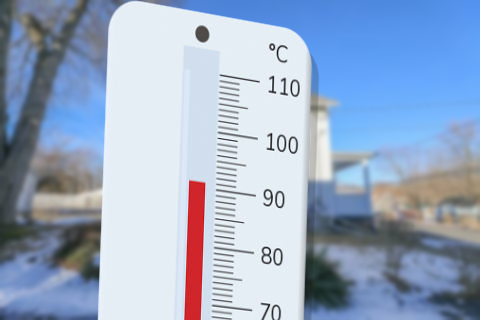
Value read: 91,°C
